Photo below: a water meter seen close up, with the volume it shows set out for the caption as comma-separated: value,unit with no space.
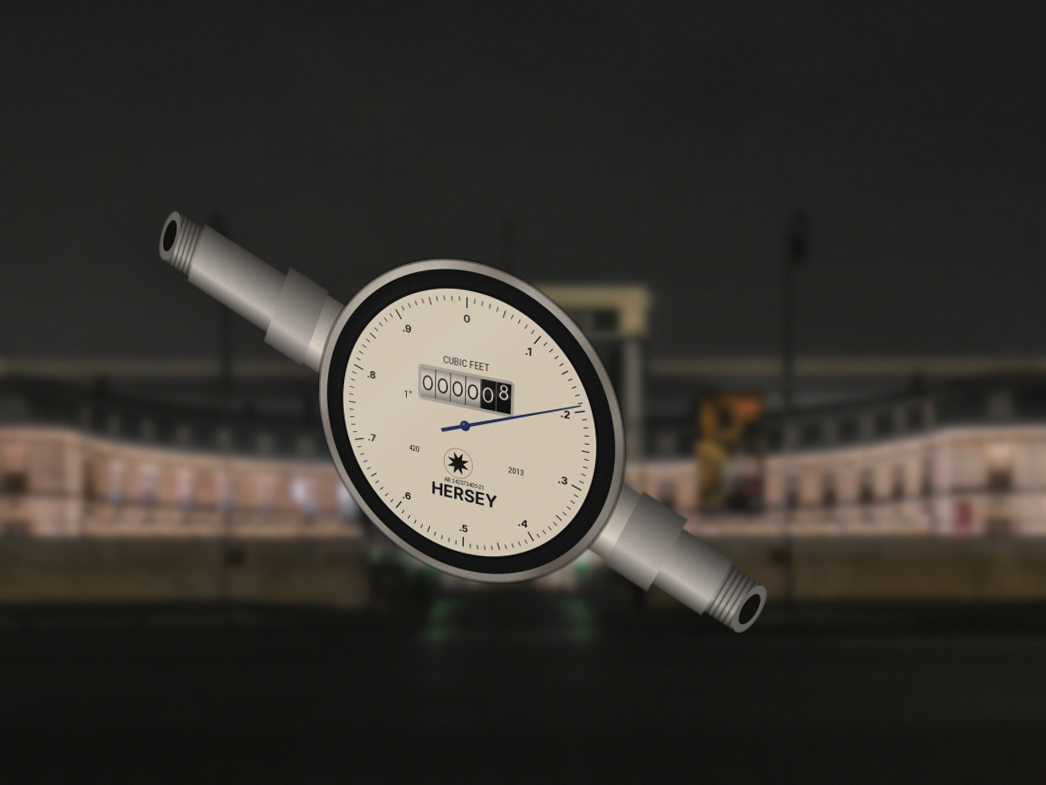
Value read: 8.19,ft³
